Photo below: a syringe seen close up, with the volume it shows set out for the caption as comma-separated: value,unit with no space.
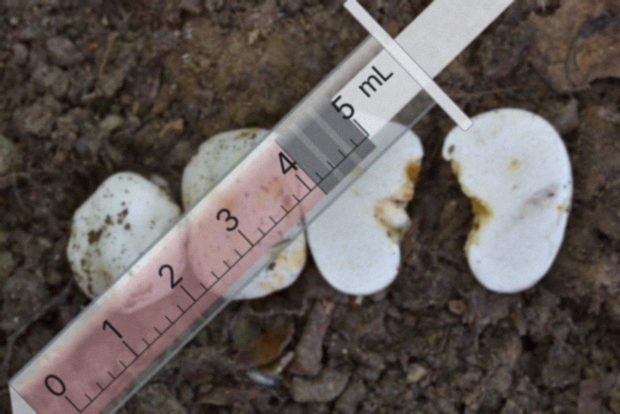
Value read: 4.1,mL
